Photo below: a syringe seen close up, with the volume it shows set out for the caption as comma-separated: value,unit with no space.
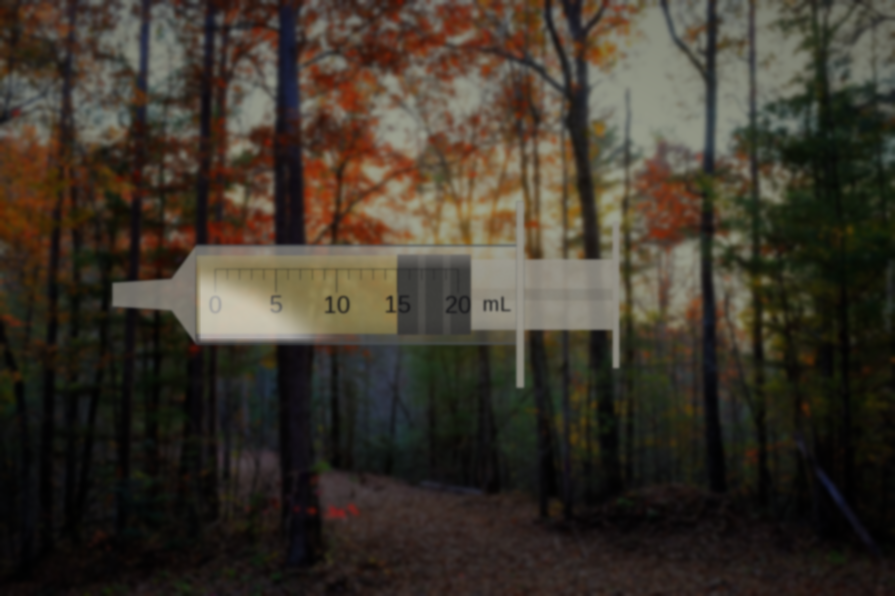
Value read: 15,mL
